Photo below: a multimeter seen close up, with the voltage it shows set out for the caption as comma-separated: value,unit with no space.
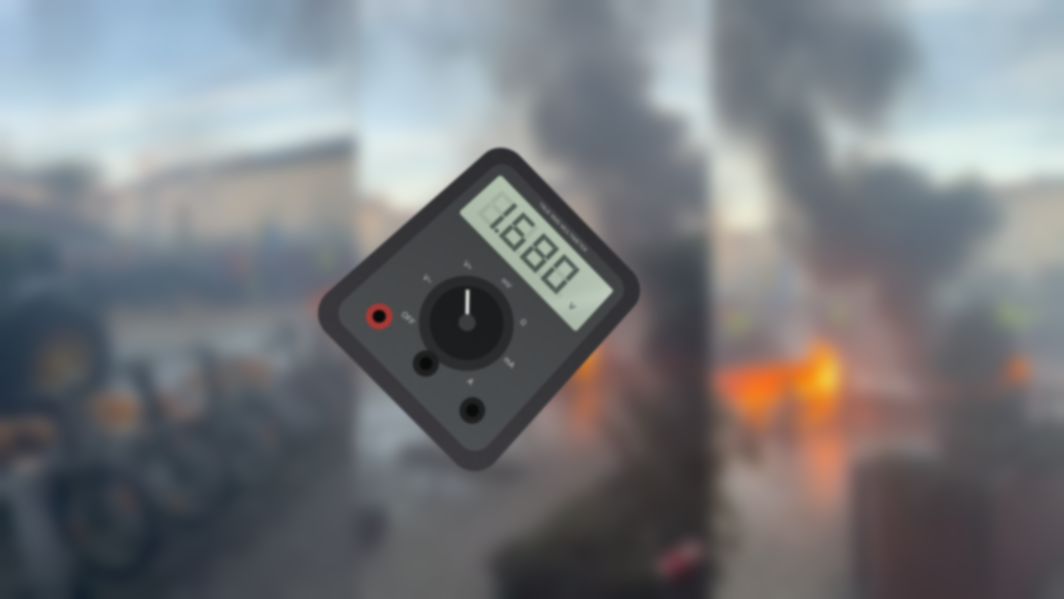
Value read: 1.680,V
